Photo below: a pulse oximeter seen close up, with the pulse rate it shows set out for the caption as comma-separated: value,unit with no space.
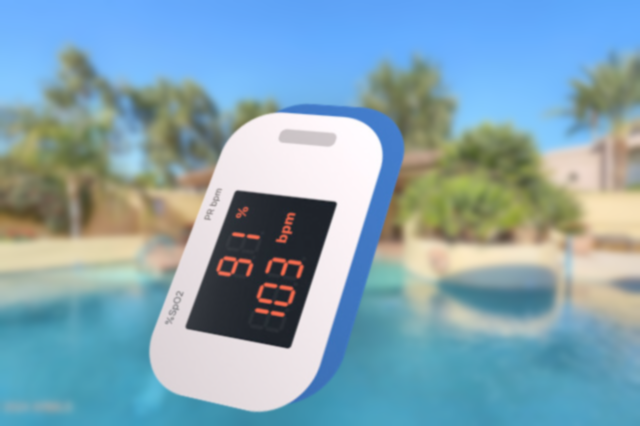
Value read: 103,bpm
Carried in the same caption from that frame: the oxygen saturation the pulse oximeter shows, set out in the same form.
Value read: 91,%
